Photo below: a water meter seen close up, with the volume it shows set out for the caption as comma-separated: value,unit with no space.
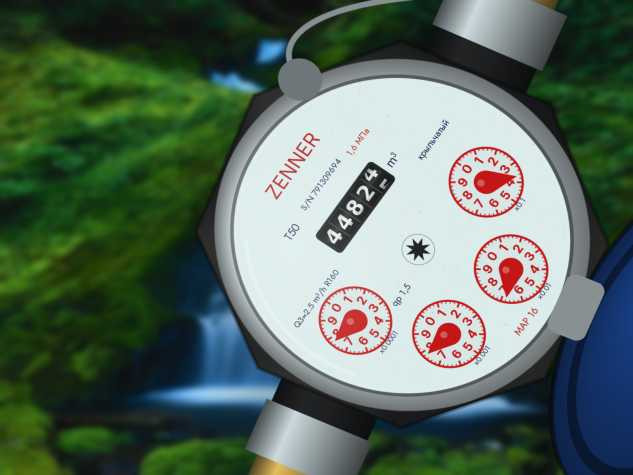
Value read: 44824.3677,m³
